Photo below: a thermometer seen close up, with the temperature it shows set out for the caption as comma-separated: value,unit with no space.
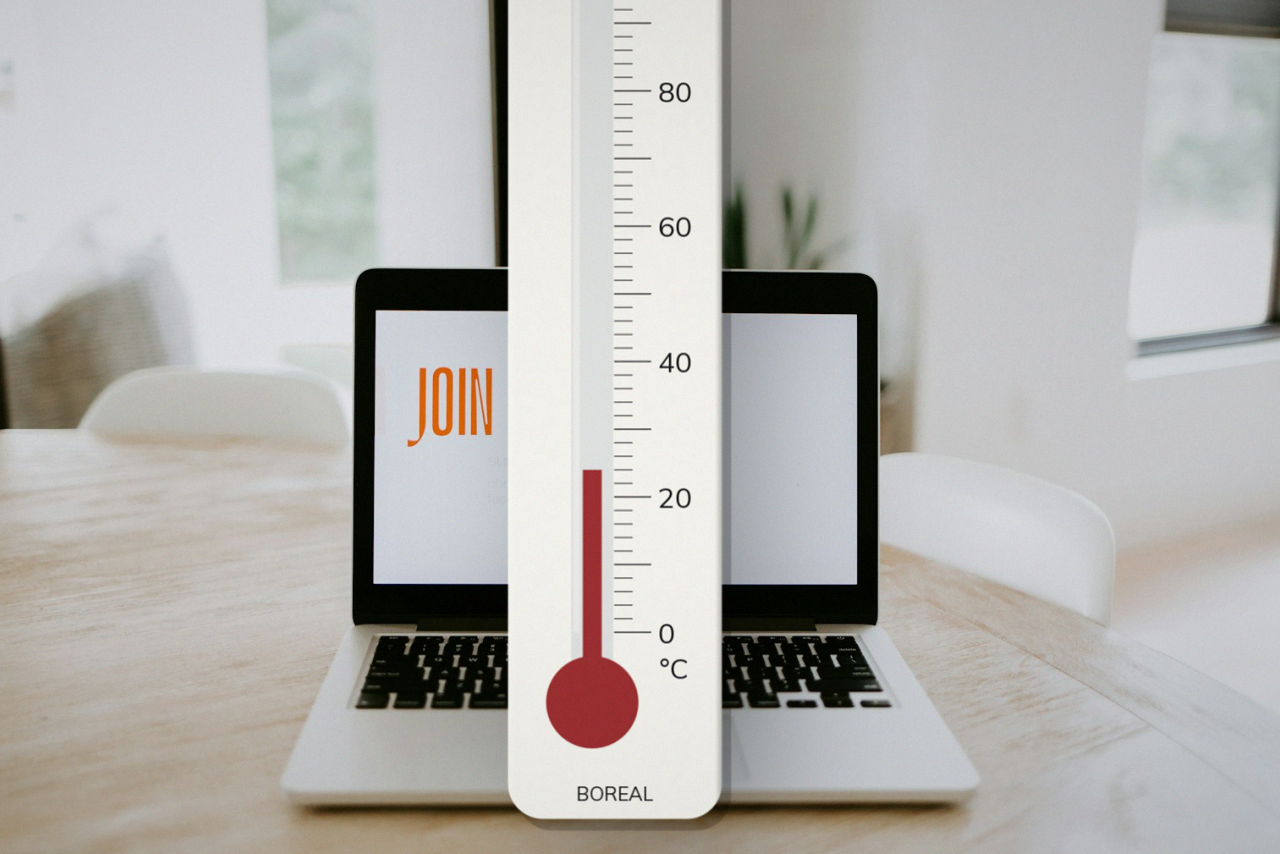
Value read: 24,°C
